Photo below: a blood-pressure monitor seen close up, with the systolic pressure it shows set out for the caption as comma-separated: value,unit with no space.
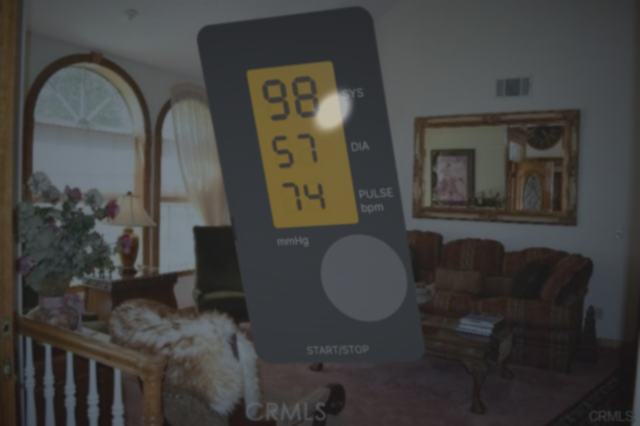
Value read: 98,mmHg
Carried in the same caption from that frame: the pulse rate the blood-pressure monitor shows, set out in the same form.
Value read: 74,bpm
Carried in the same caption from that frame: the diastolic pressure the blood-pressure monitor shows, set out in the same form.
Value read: 57,mmHg
